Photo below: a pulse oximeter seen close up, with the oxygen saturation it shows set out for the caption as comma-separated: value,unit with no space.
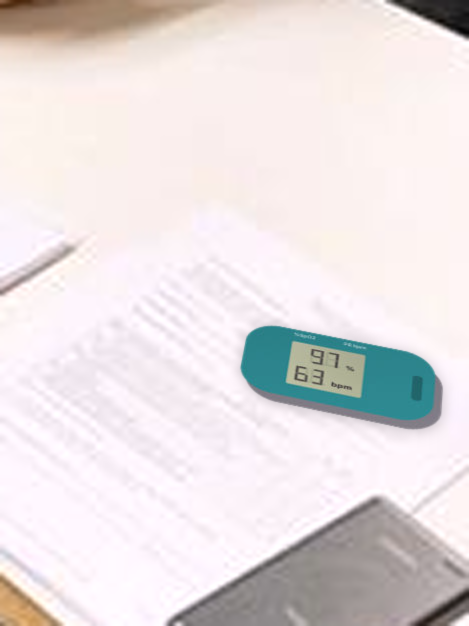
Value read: 97,%
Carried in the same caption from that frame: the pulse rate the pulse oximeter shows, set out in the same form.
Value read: 63,bpm
